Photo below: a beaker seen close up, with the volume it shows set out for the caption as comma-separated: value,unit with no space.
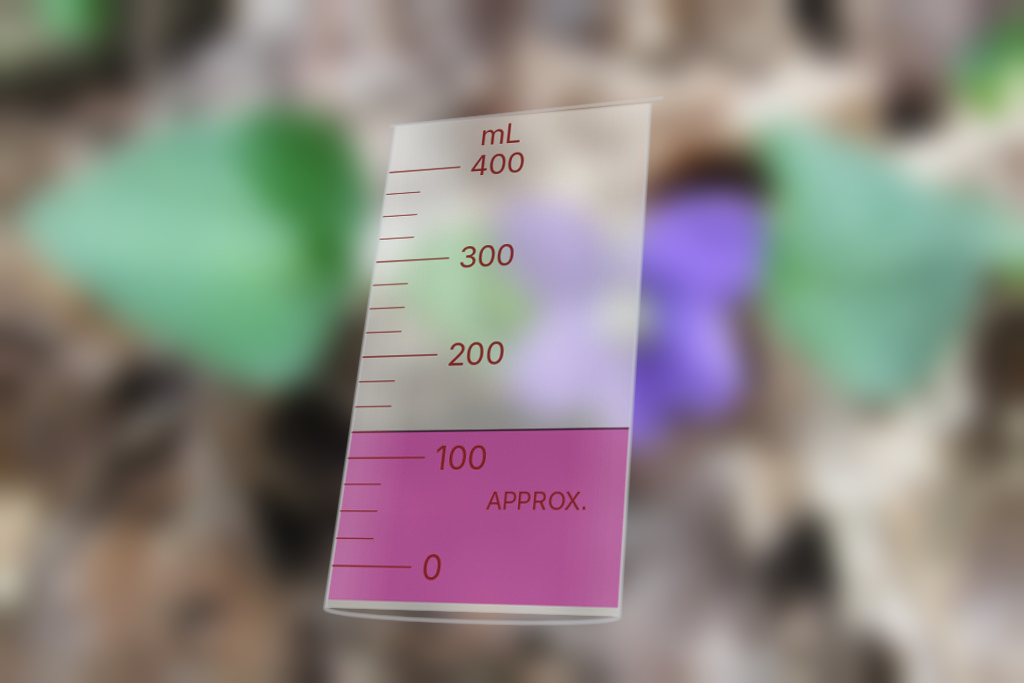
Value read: 125,mL
